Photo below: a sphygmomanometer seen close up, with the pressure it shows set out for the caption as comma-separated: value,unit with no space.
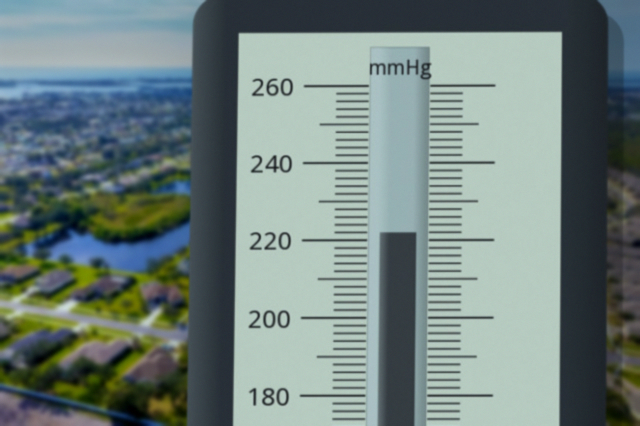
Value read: 222,mmHg
